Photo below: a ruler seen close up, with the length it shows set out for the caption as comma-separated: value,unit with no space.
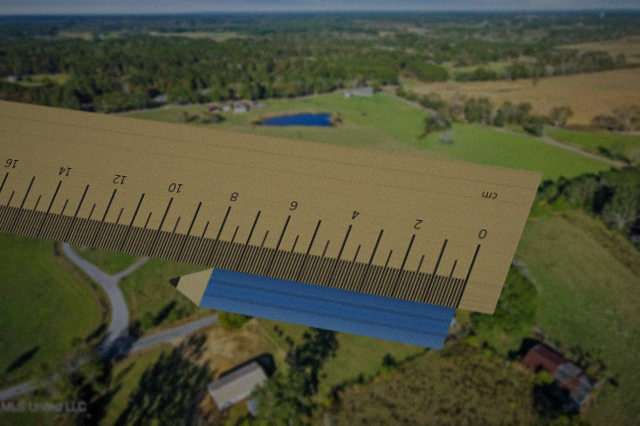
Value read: 9,cm
